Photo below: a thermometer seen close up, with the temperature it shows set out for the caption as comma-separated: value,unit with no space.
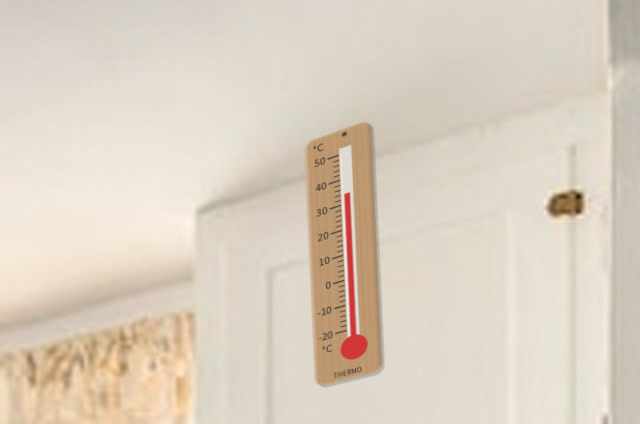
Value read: 34,°C
